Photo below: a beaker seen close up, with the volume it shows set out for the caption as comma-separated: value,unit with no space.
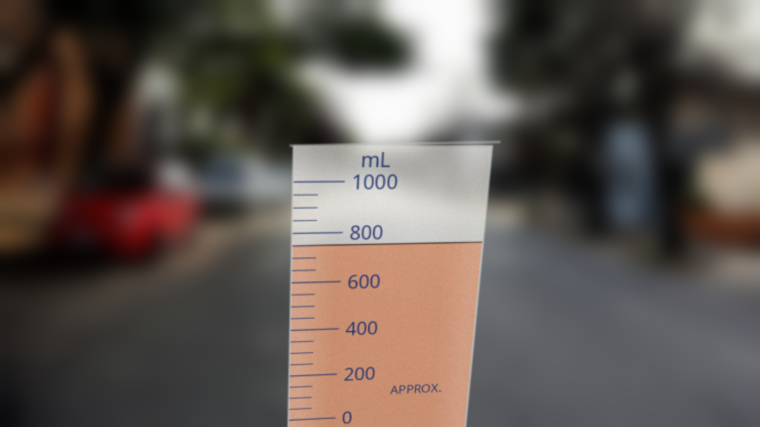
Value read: 750,mL
